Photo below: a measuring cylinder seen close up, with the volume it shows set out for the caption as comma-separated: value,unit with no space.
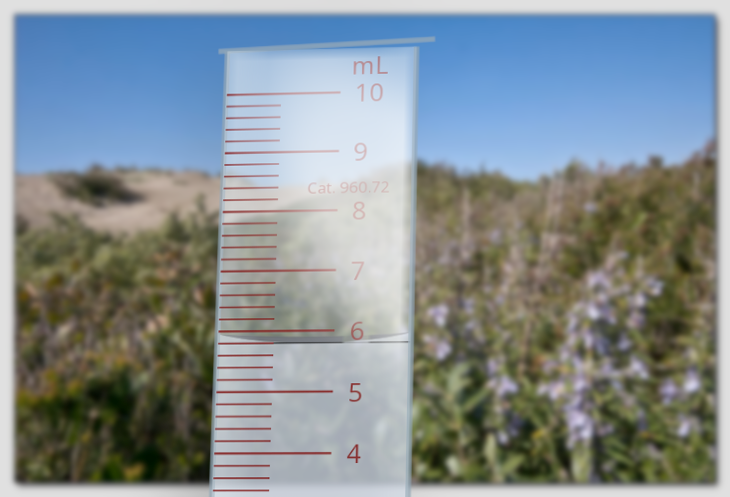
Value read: 5.8,mL
